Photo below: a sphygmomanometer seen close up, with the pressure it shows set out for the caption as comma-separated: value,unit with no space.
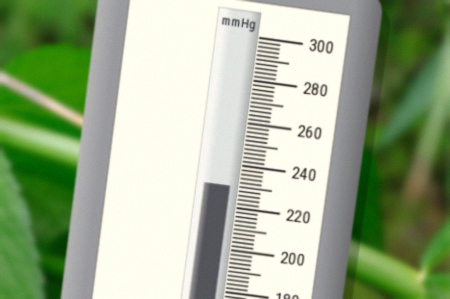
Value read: 230,mmHg
